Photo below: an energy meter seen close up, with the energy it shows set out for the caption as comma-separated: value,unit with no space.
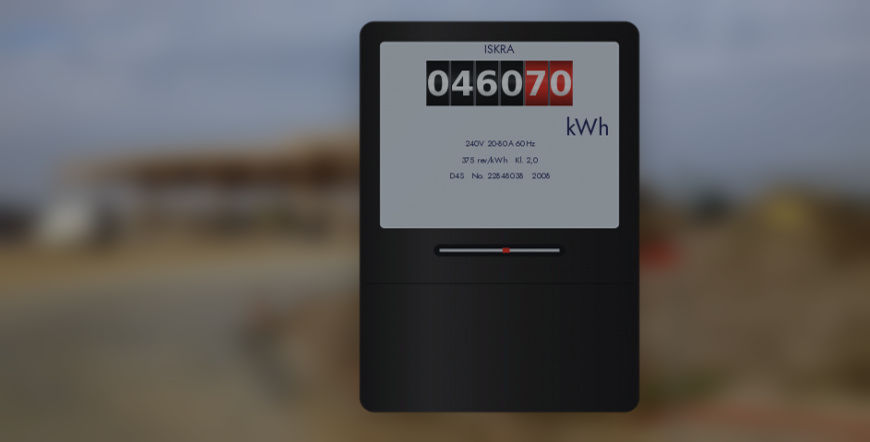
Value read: 460.70,kWh
